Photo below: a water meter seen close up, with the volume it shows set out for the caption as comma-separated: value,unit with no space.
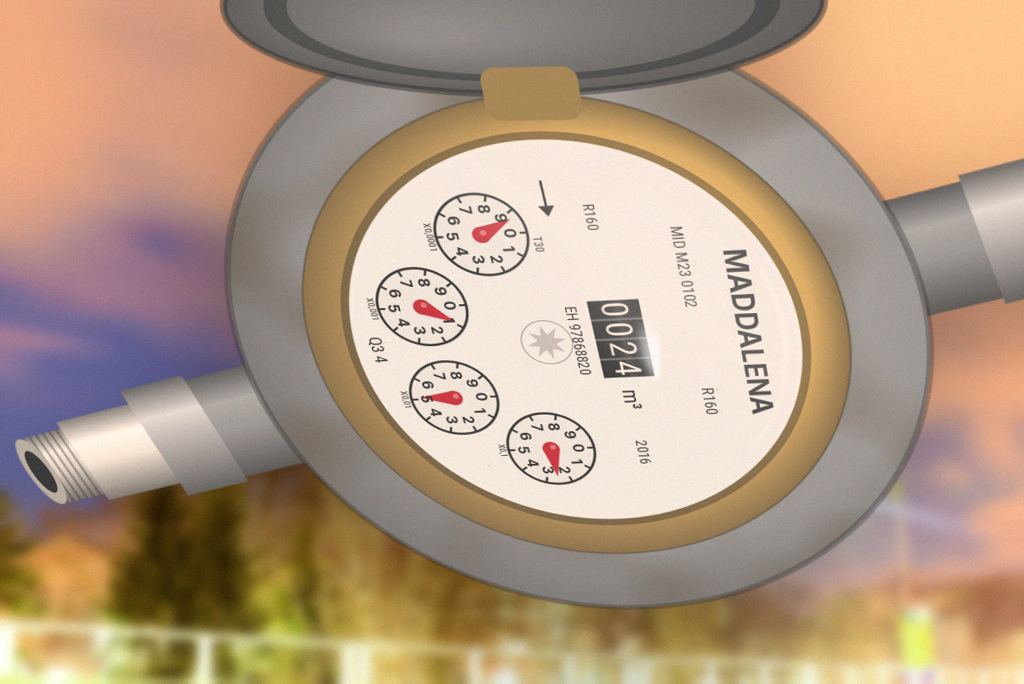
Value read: 24.2509,m³
